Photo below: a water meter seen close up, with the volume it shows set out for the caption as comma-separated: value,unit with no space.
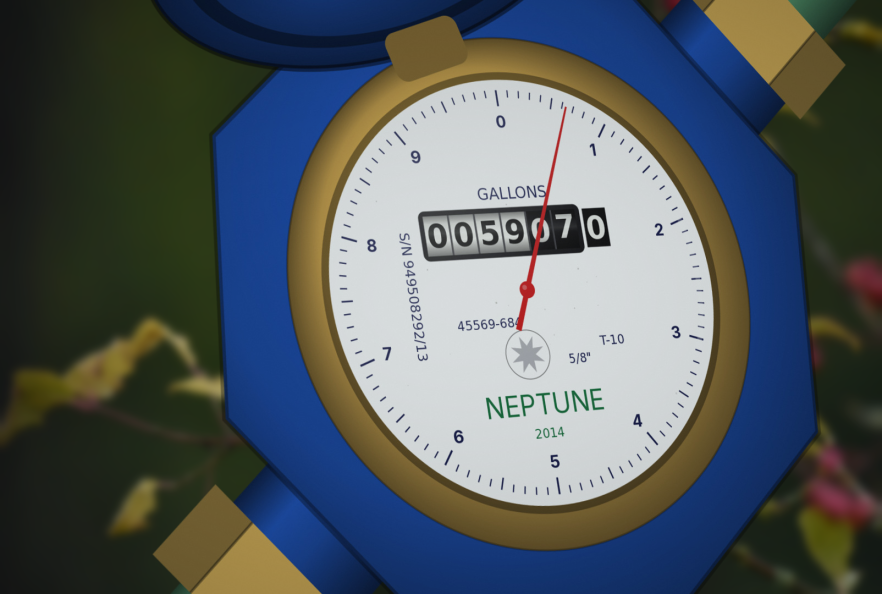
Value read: 59070.6,gal
